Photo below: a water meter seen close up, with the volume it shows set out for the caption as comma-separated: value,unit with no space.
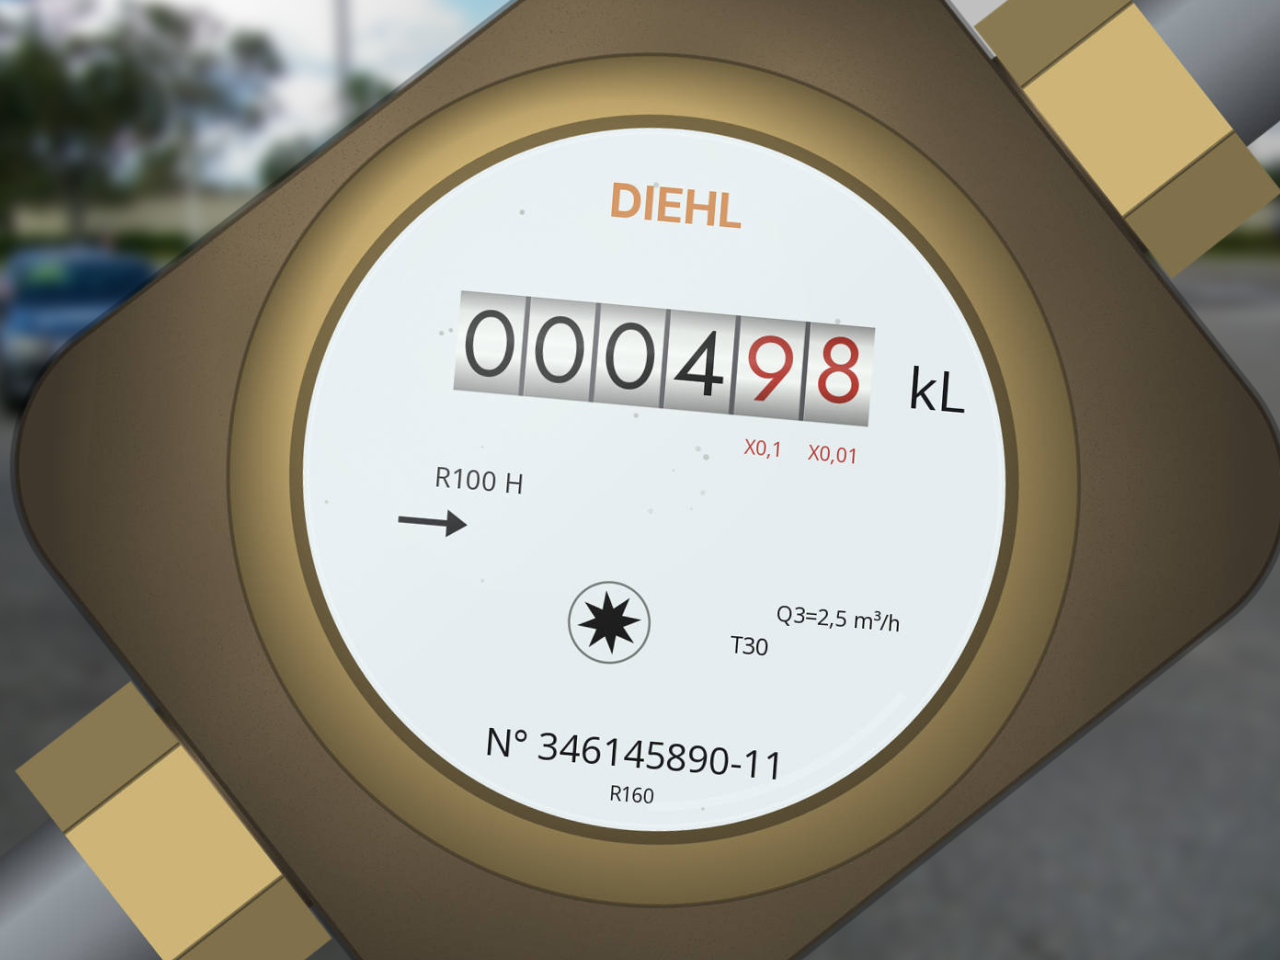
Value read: 4.98,kL
